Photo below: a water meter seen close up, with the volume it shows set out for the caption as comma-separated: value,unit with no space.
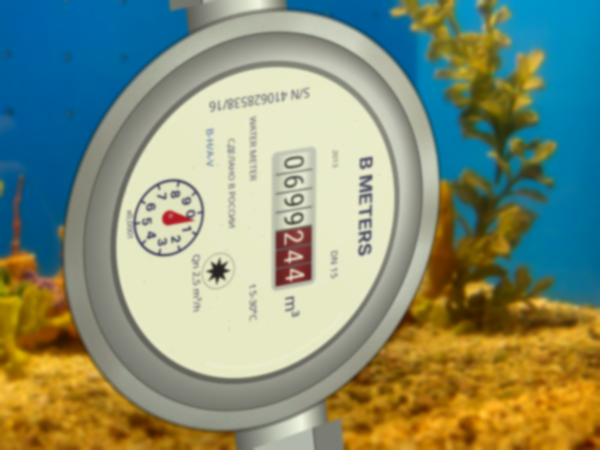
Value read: 699.2440,m³
